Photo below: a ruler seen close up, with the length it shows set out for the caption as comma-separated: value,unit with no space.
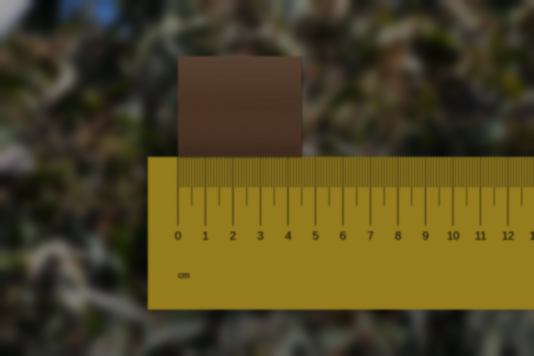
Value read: 4.5,cm
